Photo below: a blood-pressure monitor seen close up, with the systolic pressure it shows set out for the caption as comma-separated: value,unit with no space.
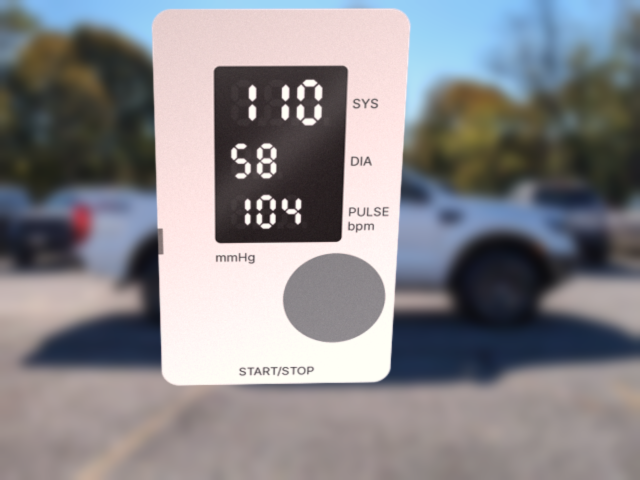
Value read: 110,mmHg
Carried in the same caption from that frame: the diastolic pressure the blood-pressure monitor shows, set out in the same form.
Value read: 58,mmHg
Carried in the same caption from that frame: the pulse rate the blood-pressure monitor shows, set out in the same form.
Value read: 104,bpm
